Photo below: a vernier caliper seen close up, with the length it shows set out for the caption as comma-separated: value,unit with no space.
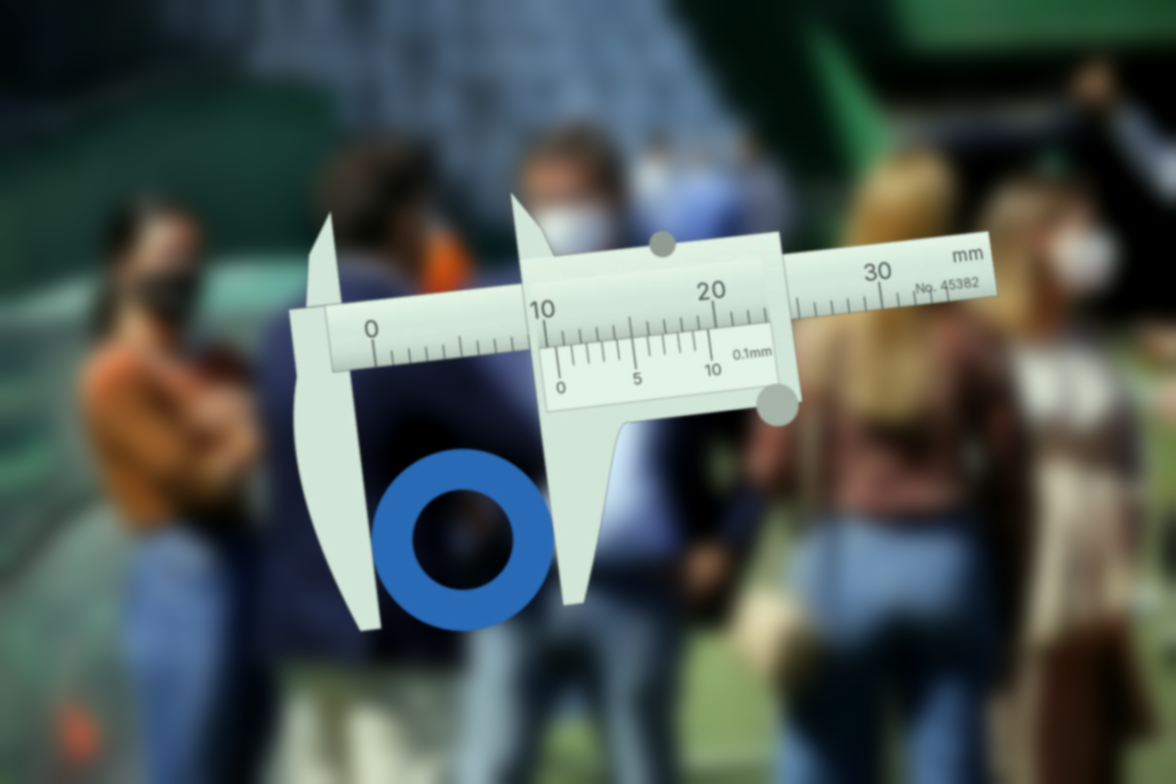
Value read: 10.5,mm
